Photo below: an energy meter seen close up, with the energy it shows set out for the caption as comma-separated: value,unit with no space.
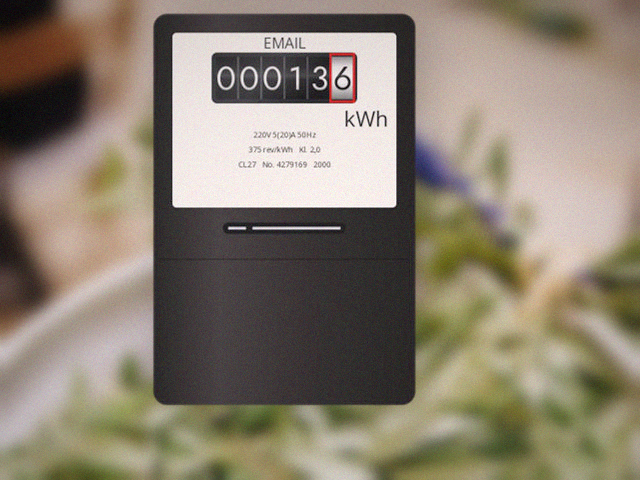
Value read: 13.6,kWh
